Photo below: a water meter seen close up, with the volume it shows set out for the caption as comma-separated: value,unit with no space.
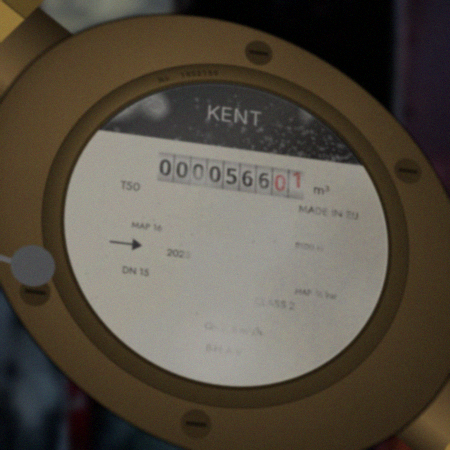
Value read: 566.01,m³
